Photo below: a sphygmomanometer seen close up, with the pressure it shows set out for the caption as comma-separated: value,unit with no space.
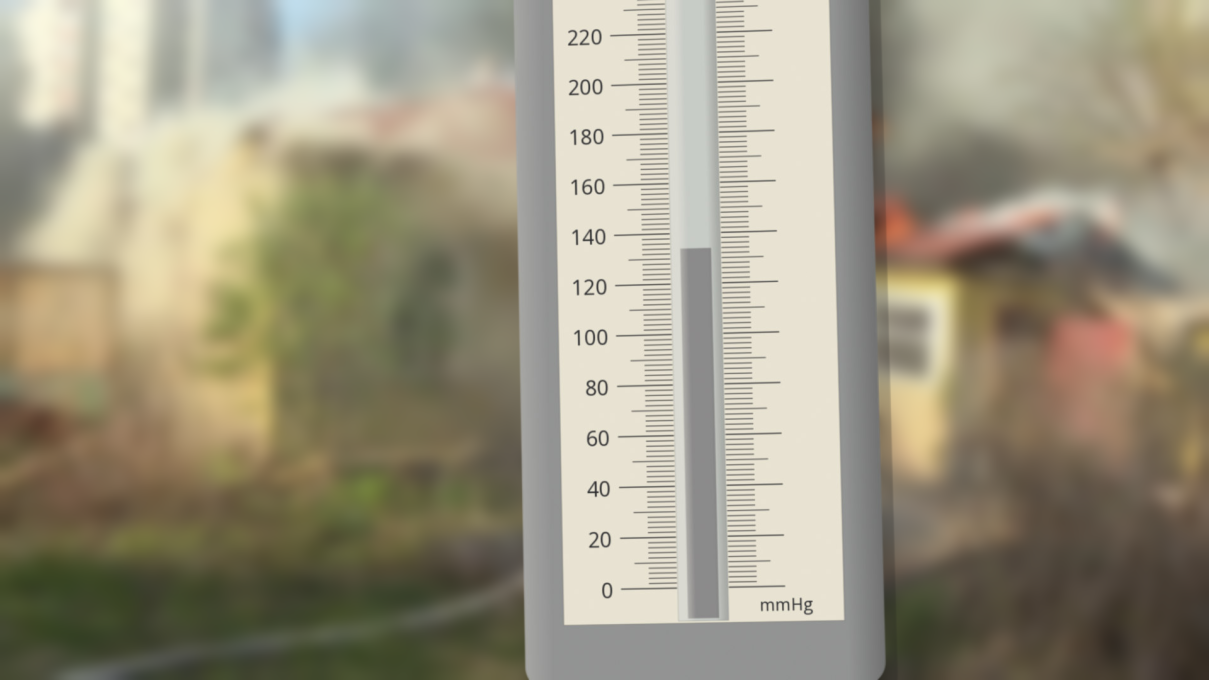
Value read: 134,mmHg
